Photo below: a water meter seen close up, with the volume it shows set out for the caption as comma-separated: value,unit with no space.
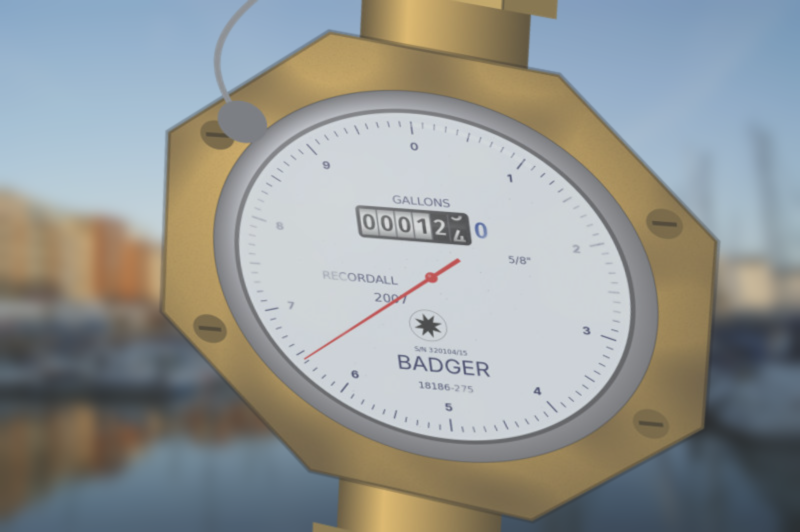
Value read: 1236.4,gal
